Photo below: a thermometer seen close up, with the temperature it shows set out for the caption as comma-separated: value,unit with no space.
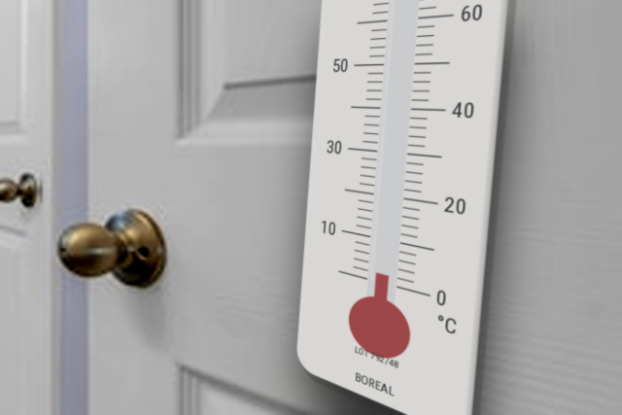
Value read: 2,°C
